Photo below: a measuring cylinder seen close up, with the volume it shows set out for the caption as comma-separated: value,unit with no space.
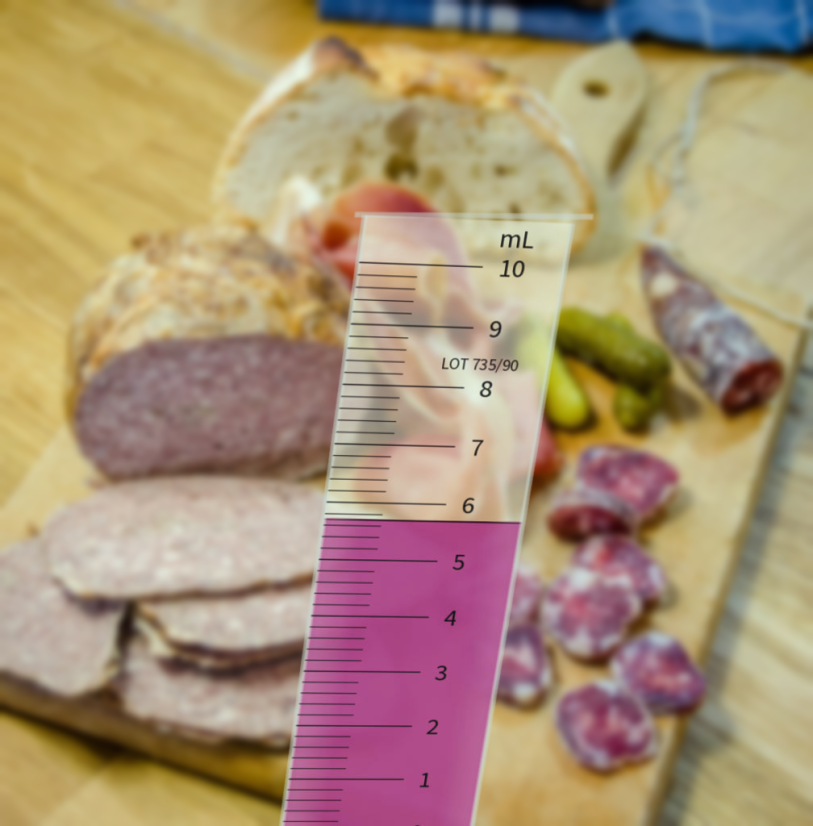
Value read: 5.7,mL
